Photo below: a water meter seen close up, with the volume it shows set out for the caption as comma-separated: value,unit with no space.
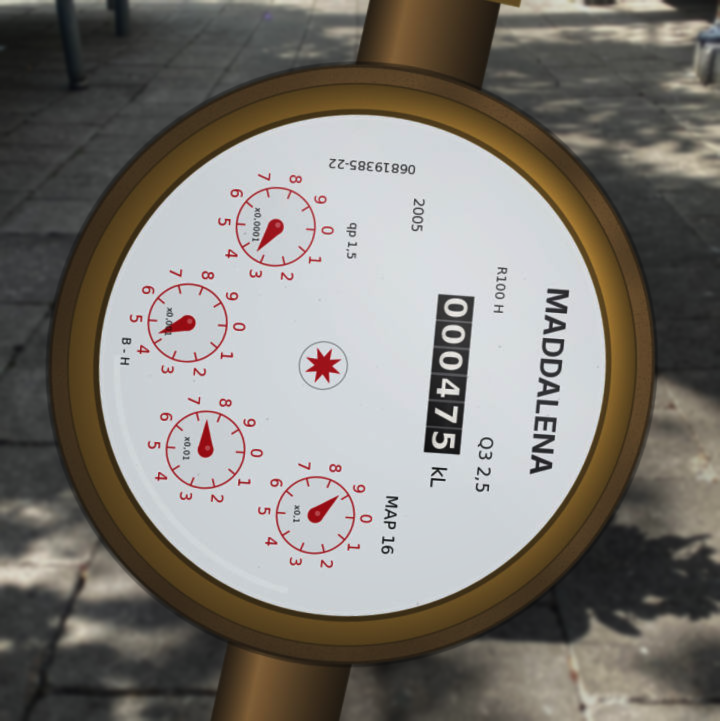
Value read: 475.8743,kL
